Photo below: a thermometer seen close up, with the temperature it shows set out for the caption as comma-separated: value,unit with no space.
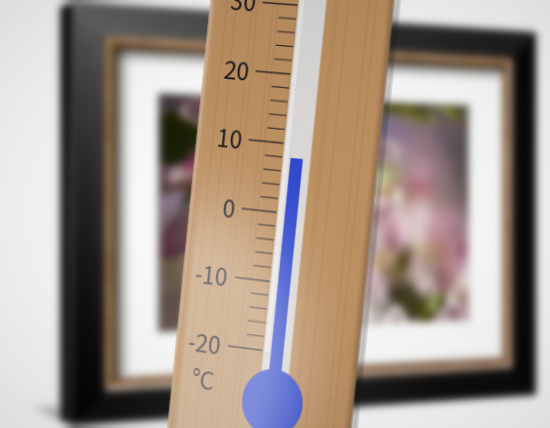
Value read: 8,°C
